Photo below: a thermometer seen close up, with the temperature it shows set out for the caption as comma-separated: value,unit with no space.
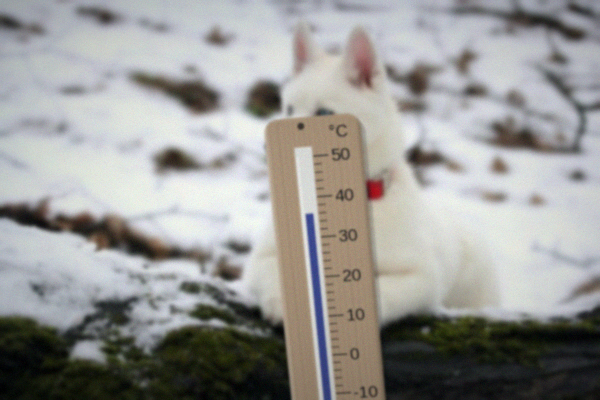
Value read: 36,°C
